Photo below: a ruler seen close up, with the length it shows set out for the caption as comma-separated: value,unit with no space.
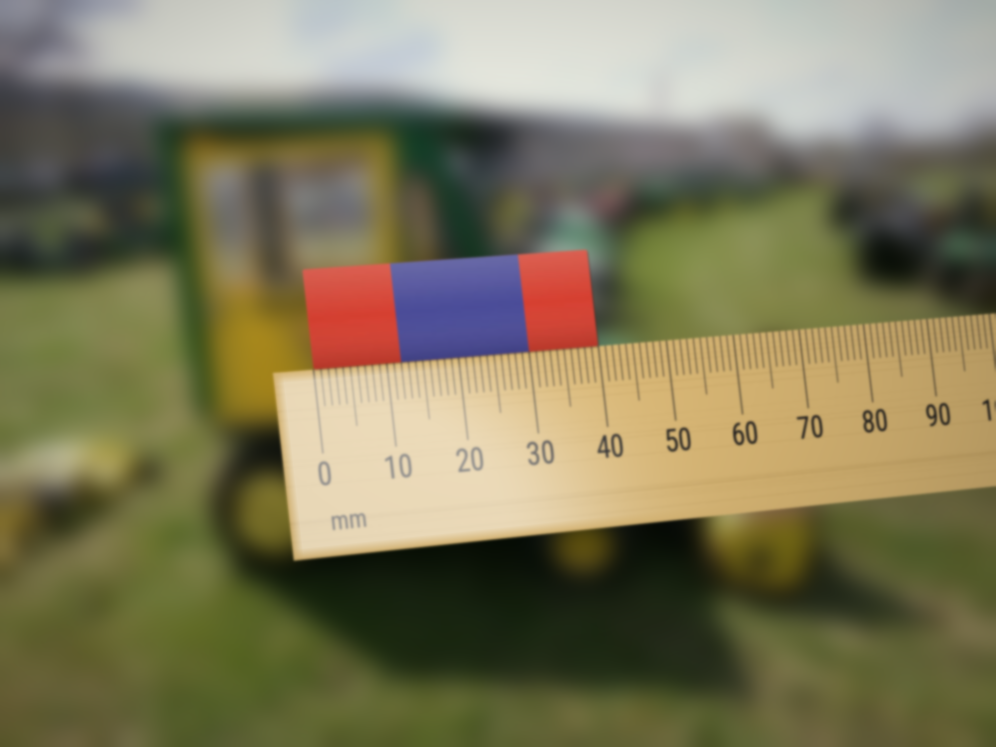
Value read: 40,mm
